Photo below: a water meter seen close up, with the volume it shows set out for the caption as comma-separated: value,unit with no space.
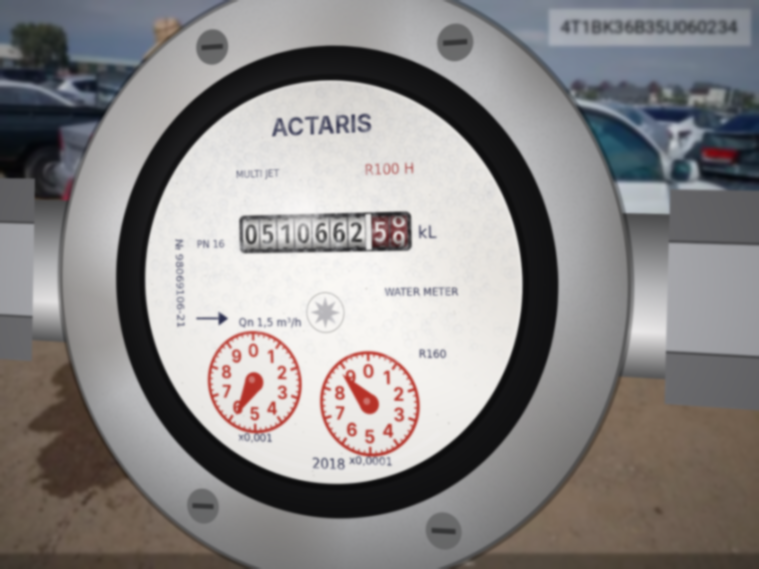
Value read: 510662.5858,kL
